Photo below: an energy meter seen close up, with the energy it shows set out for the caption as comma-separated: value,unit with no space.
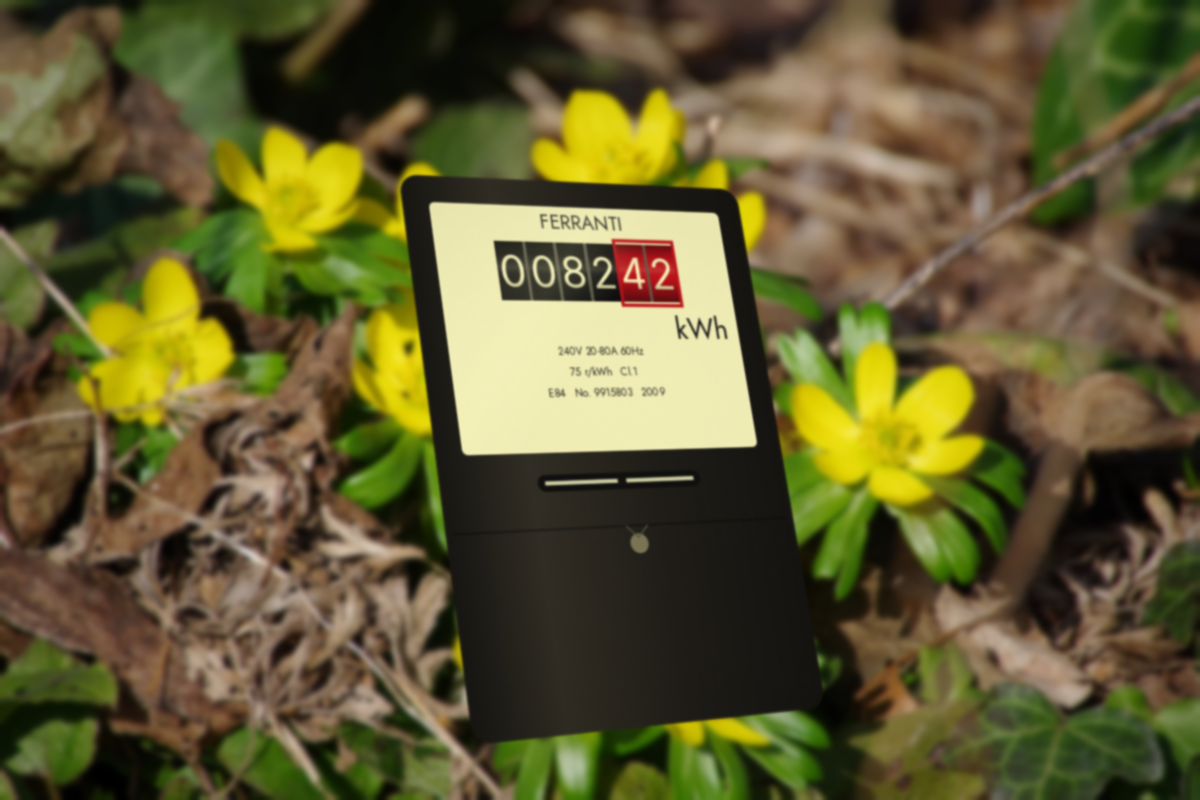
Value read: 82.42,kWh
